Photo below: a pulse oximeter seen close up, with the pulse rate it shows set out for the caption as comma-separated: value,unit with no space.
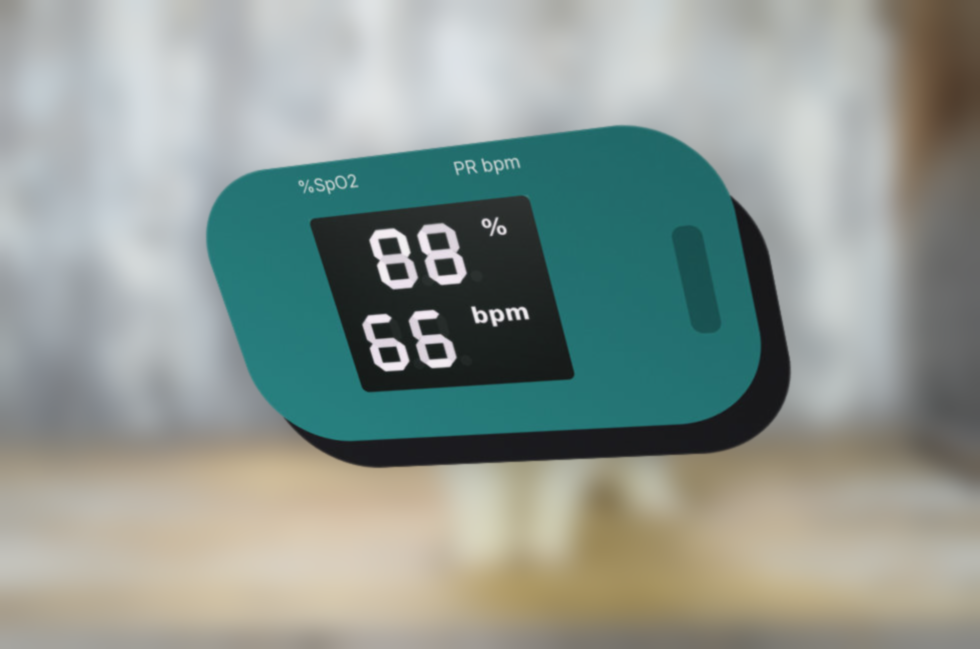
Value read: 66,bpm
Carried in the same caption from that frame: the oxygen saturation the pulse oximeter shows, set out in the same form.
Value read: 88,%
